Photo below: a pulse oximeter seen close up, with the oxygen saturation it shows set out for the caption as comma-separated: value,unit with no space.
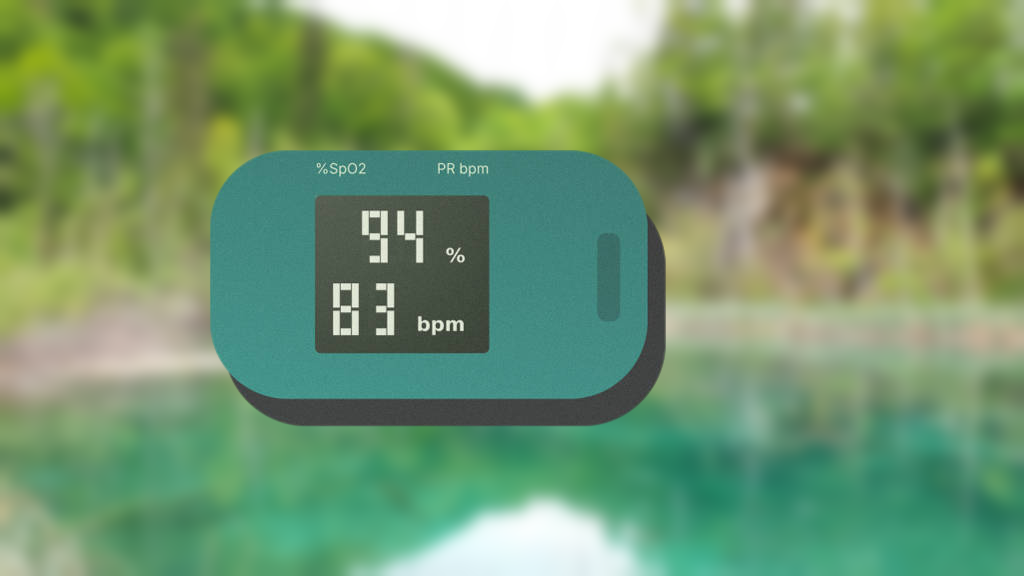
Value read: 94,%
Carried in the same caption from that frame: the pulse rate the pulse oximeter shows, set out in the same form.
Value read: 83,bpm
